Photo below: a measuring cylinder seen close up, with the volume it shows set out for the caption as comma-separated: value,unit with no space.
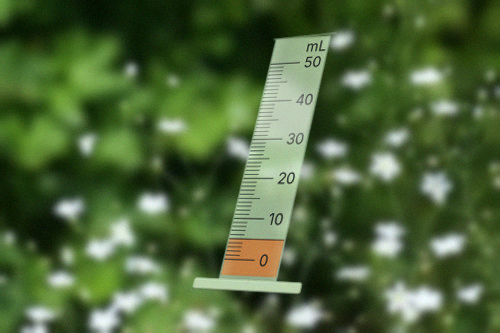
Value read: 5,mL
